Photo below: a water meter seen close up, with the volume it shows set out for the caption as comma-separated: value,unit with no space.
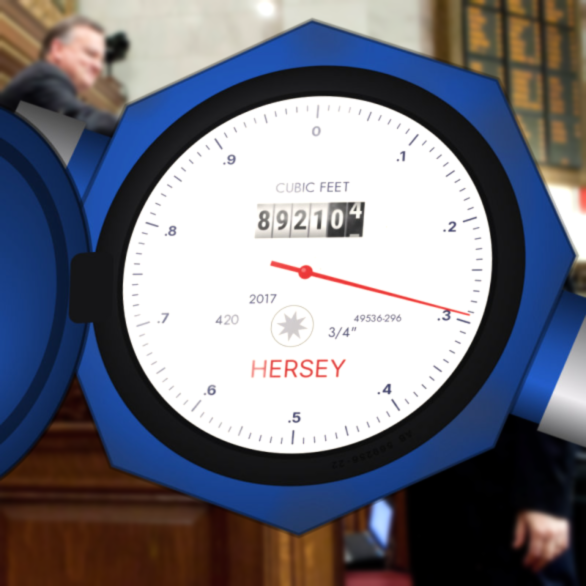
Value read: 892104.29,ft³
